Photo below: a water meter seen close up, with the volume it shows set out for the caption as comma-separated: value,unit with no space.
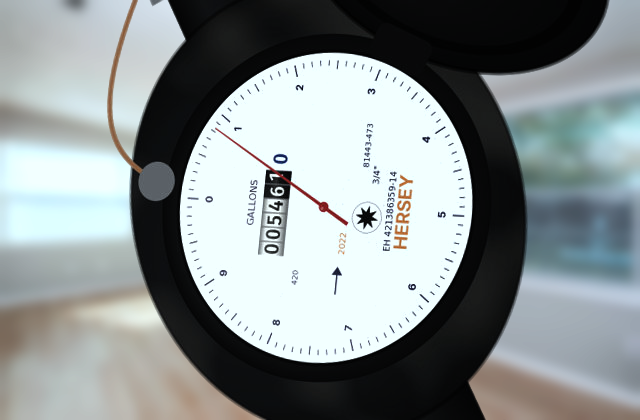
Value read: 54610.8,gal
